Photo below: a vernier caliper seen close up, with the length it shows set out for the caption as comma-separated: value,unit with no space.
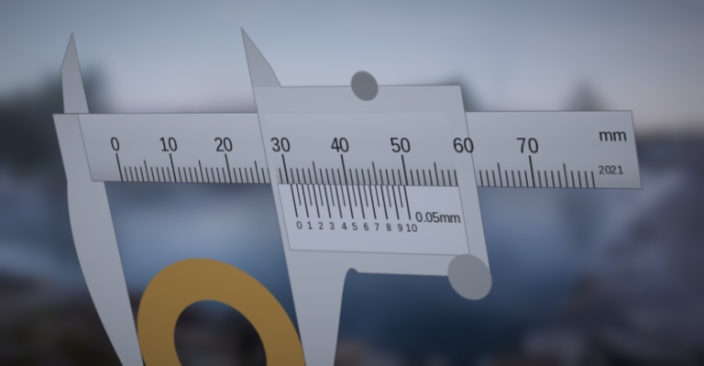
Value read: 30.5,mm
